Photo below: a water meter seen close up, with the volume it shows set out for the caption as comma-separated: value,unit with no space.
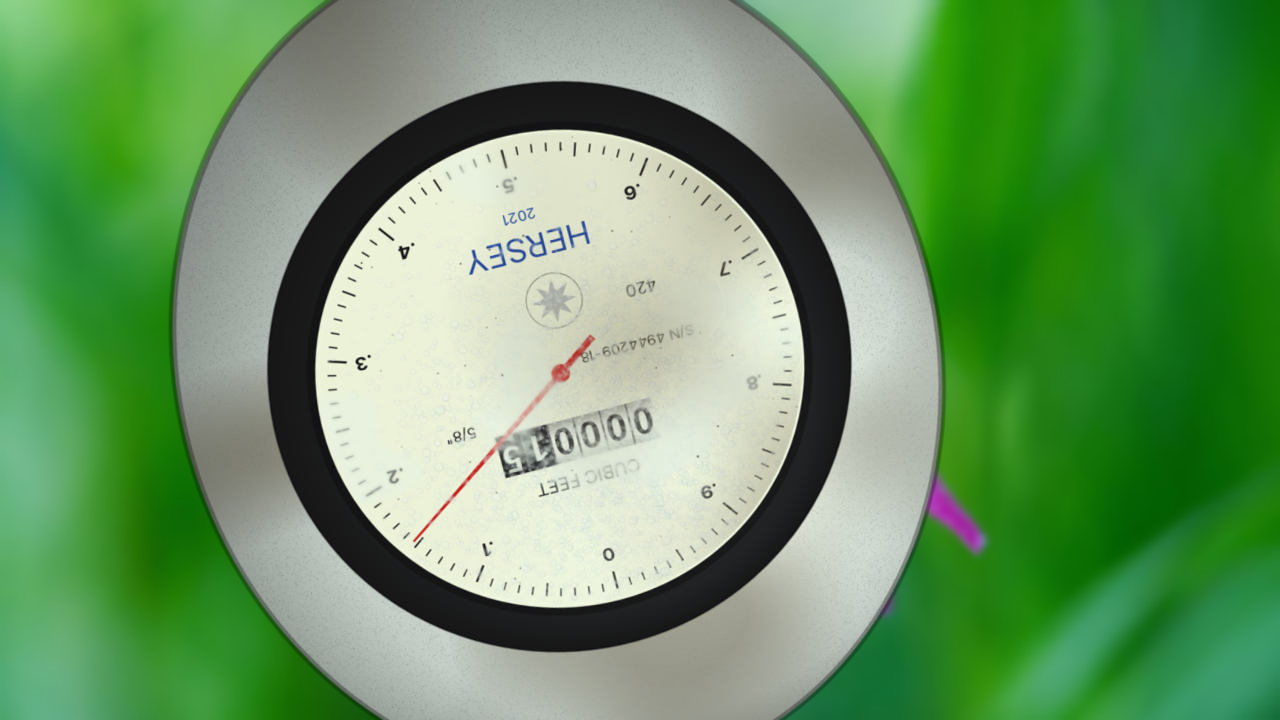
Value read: 15.15,ft³
